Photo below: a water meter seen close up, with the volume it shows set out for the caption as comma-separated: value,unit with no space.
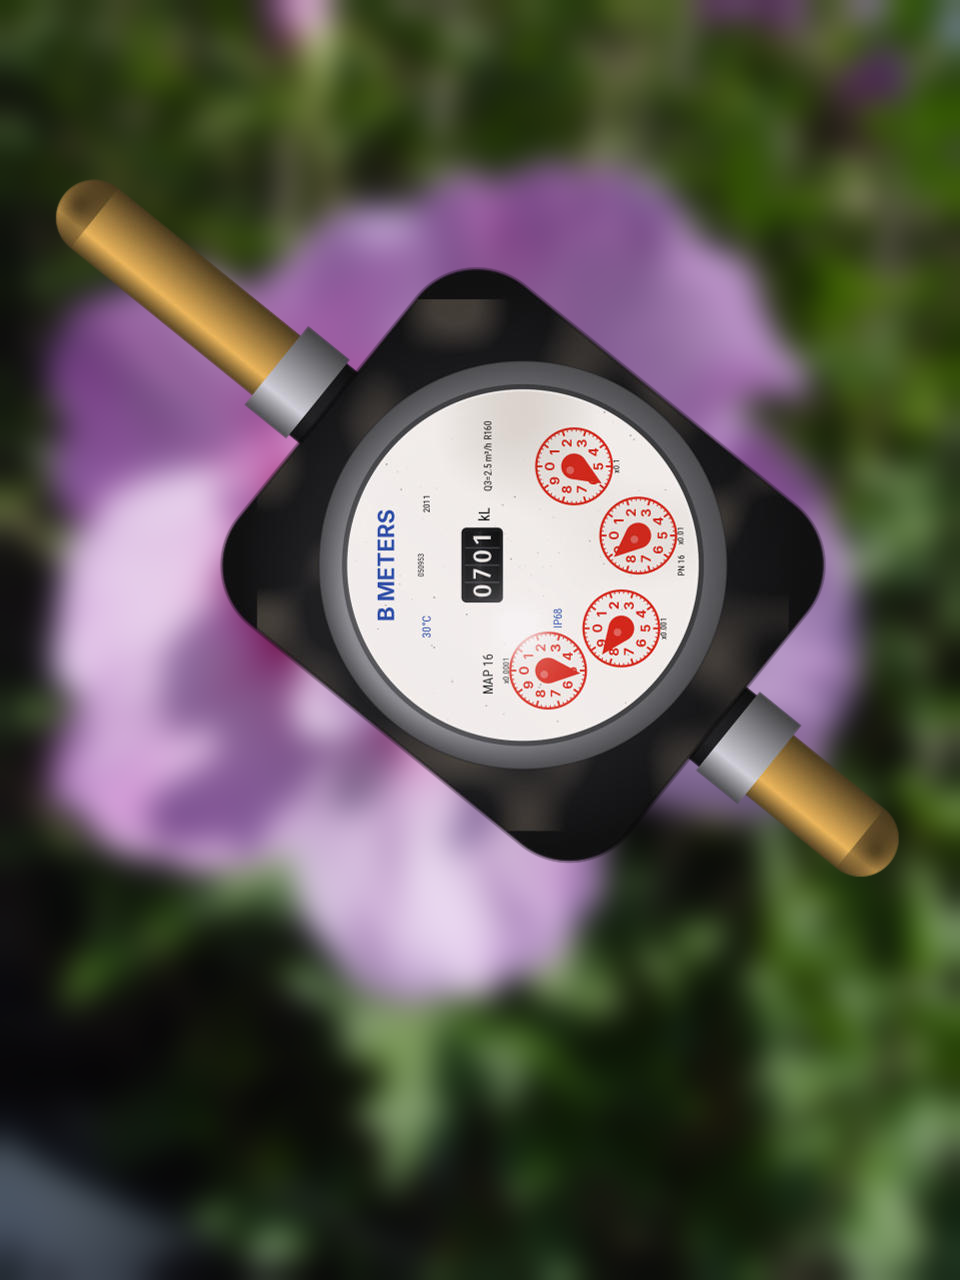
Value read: 701.5885,kL
